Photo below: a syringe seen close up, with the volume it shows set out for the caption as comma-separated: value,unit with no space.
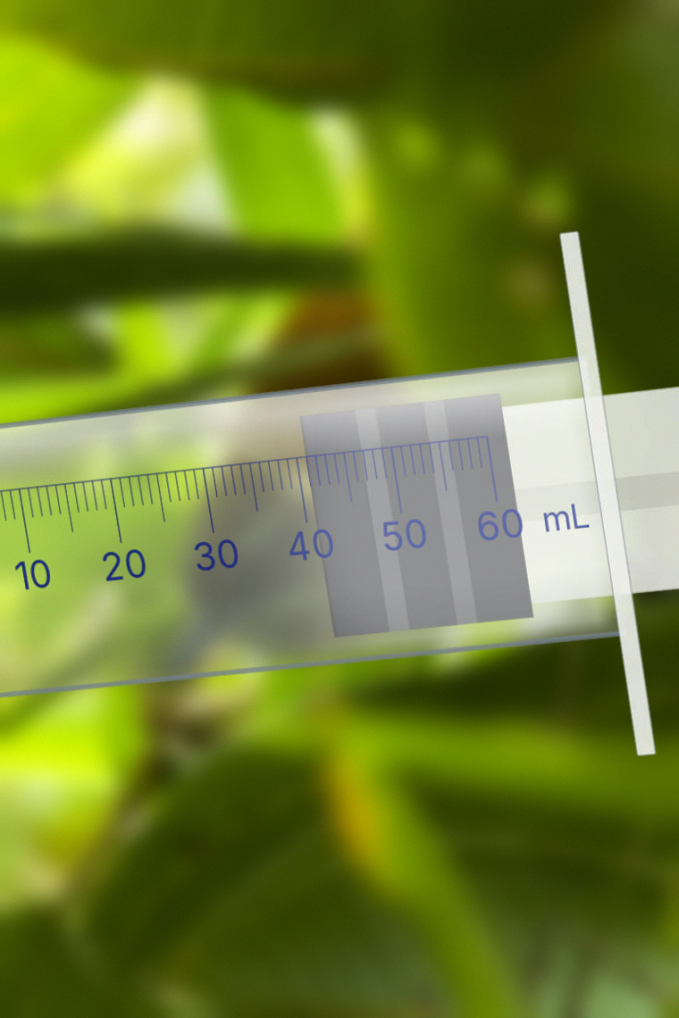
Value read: 41,mL
